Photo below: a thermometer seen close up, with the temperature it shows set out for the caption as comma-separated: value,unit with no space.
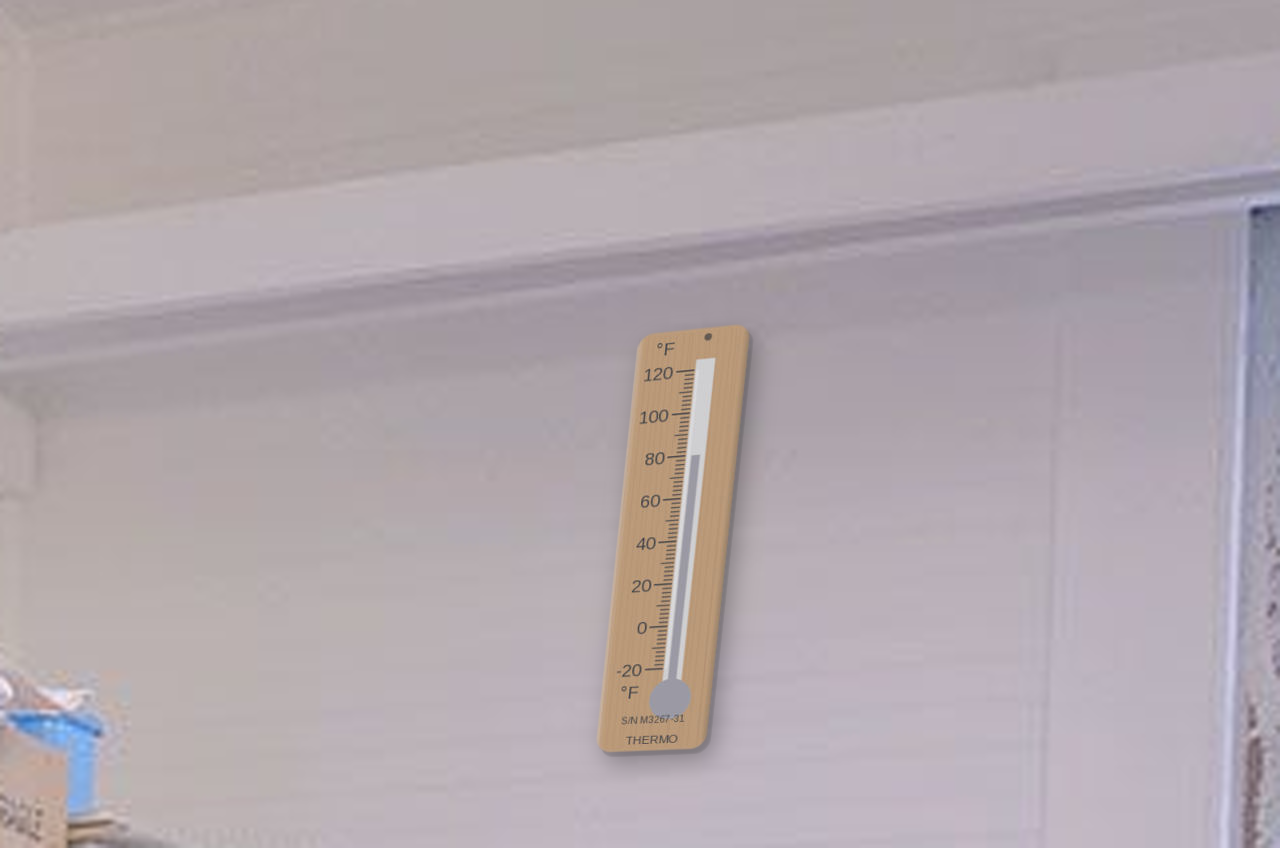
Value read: 80,°F
